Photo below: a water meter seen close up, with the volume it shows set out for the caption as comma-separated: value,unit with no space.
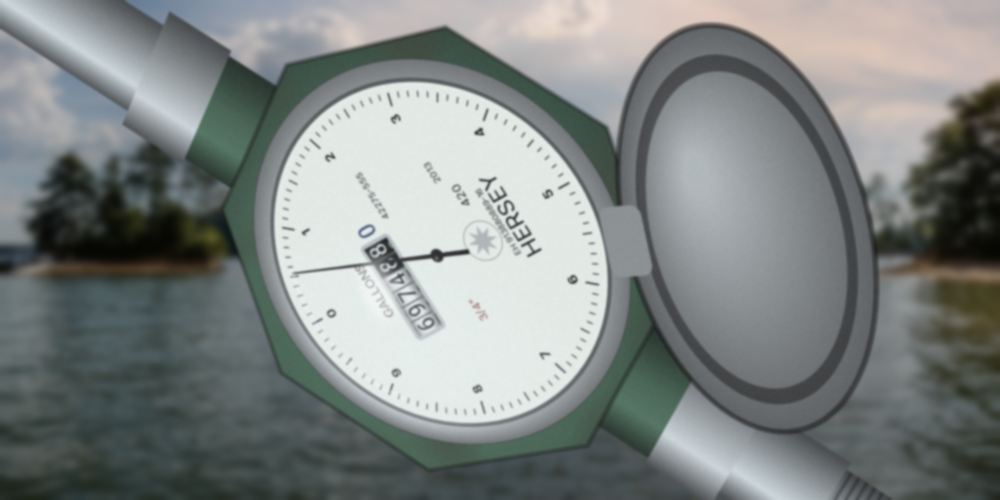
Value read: 6974880.5,gal
